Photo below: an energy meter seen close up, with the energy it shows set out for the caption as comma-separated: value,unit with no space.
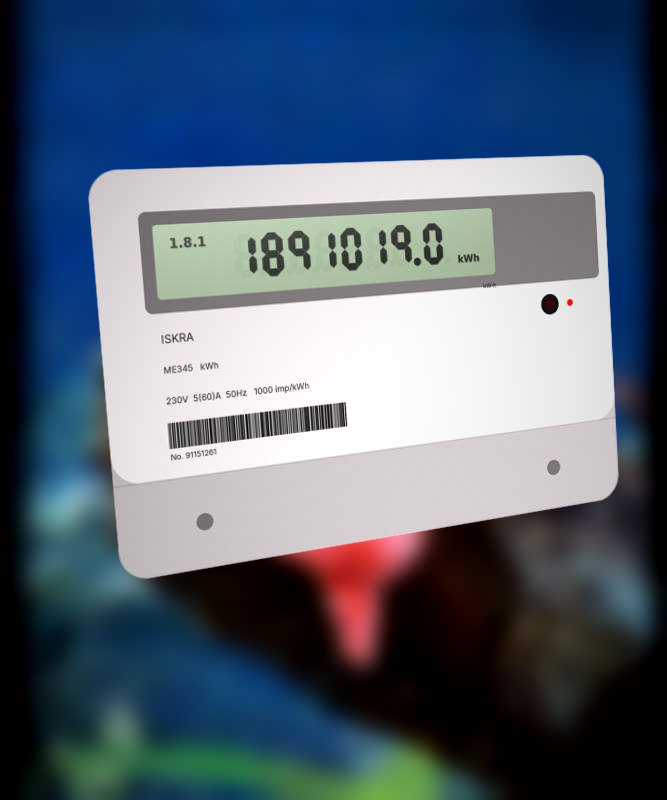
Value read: 1891019.0,kWh
